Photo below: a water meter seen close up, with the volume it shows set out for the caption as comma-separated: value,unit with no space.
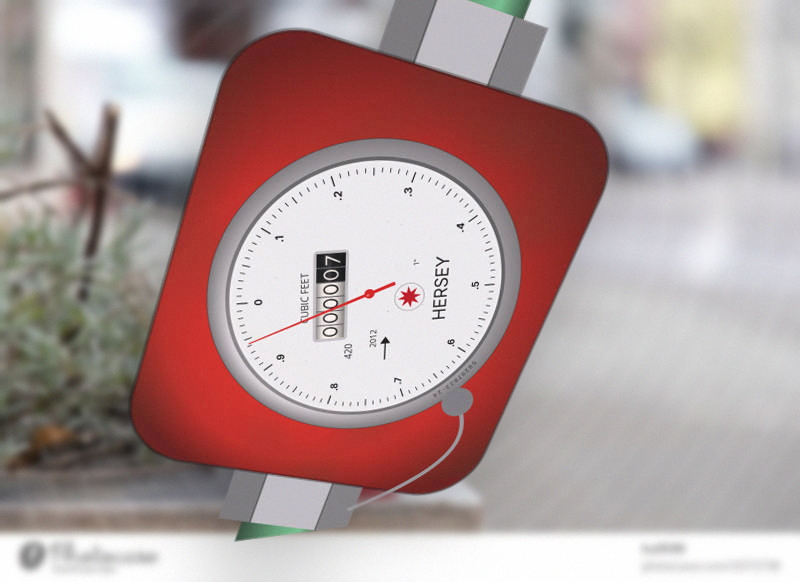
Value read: 6.94,ft³
